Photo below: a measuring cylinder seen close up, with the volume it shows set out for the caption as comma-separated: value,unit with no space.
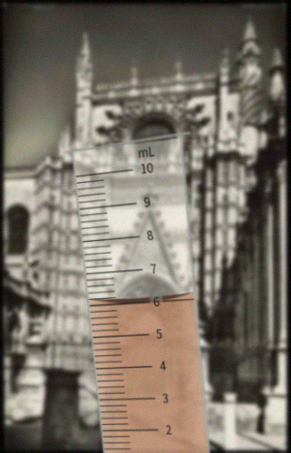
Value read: 6,mL
